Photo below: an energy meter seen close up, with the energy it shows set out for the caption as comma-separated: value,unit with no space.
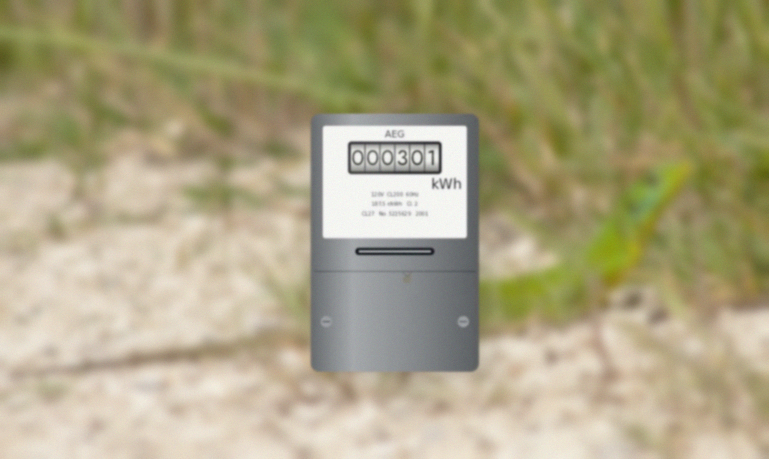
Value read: 301,kWh
